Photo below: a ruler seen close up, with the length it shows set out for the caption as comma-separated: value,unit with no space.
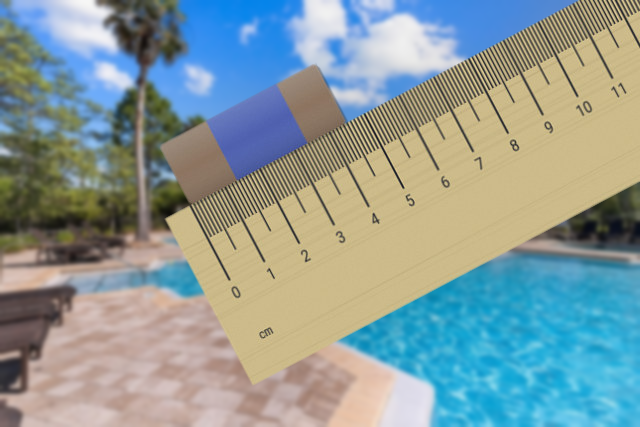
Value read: 4.5,cm
